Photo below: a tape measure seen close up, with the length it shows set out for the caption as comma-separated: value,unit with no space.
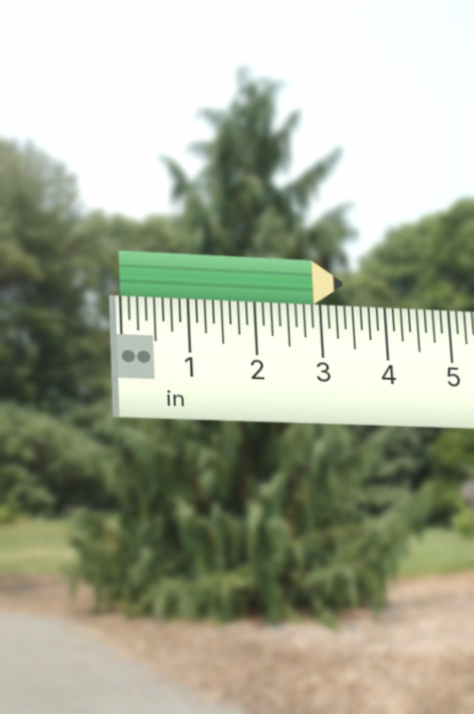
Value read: 3.375,in
